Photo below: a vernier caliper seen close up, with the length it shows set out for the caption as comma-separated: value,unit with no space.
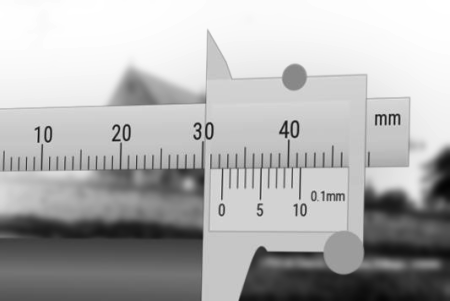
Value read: 32.4,mm
